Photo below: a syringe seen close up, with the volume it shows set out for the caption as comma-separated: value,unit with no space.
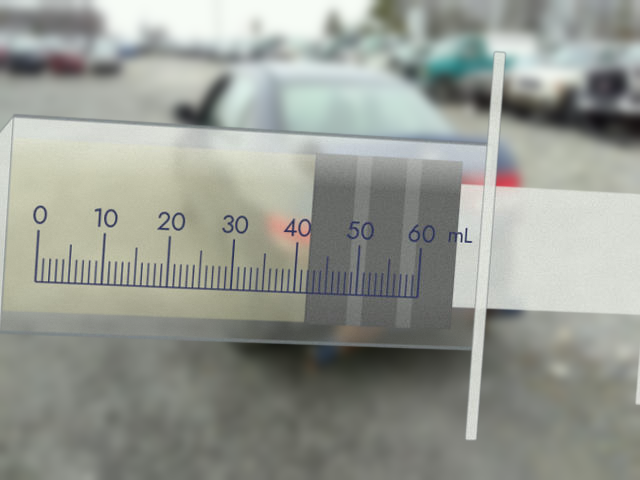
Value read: 42,mL
